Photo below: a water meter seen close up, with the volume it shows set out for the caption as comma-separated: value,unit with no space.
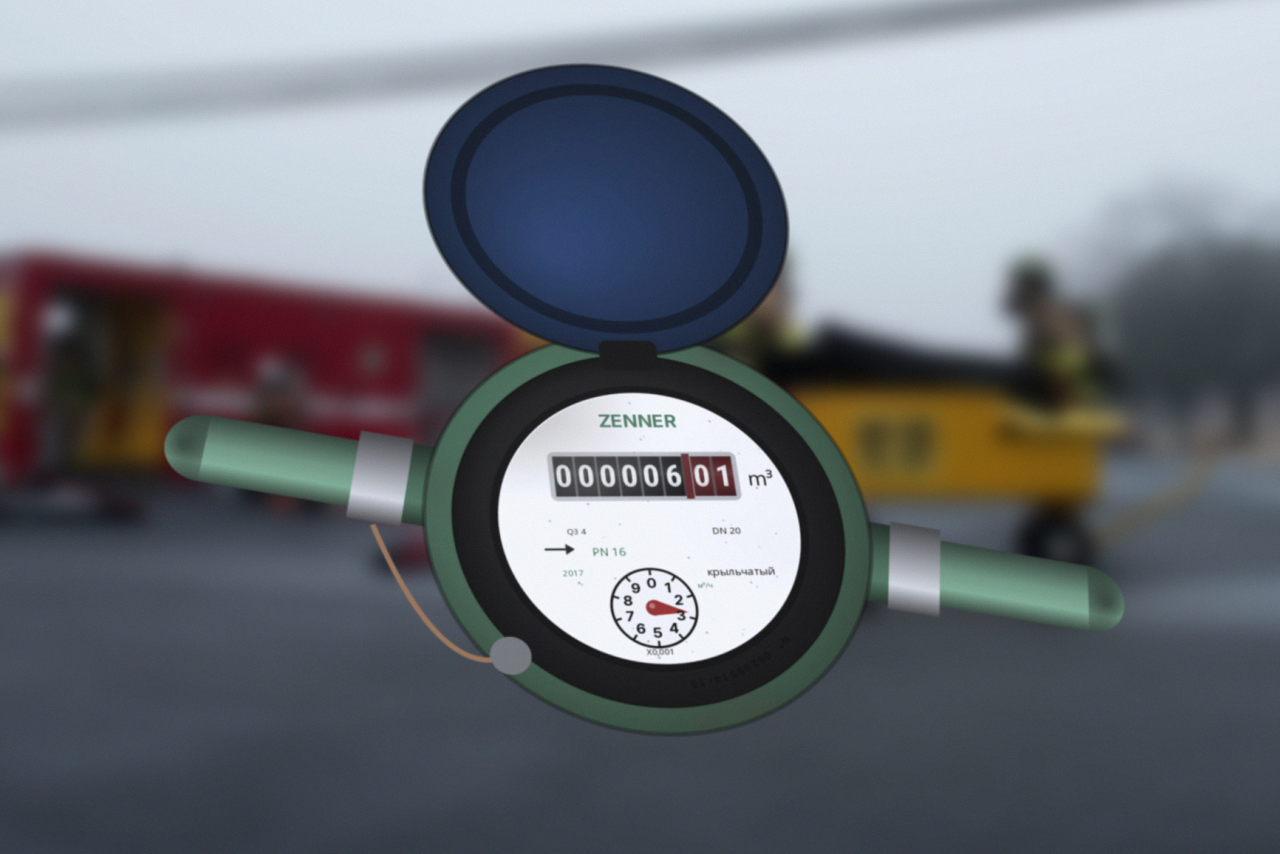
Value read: 6.012,m³
